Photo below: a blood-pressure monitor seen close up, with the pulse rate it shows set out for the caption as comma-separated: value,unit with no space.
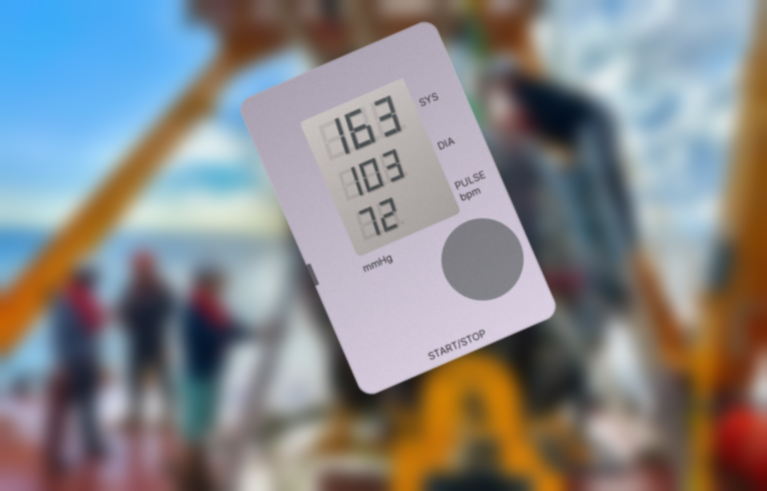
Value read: 72,bpm
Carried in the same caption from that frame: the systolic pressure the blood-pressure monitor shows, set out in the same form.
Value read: 163,mmHg
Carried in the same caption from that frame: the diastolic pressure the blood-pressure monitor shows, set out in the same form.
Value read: 103,mmHg
